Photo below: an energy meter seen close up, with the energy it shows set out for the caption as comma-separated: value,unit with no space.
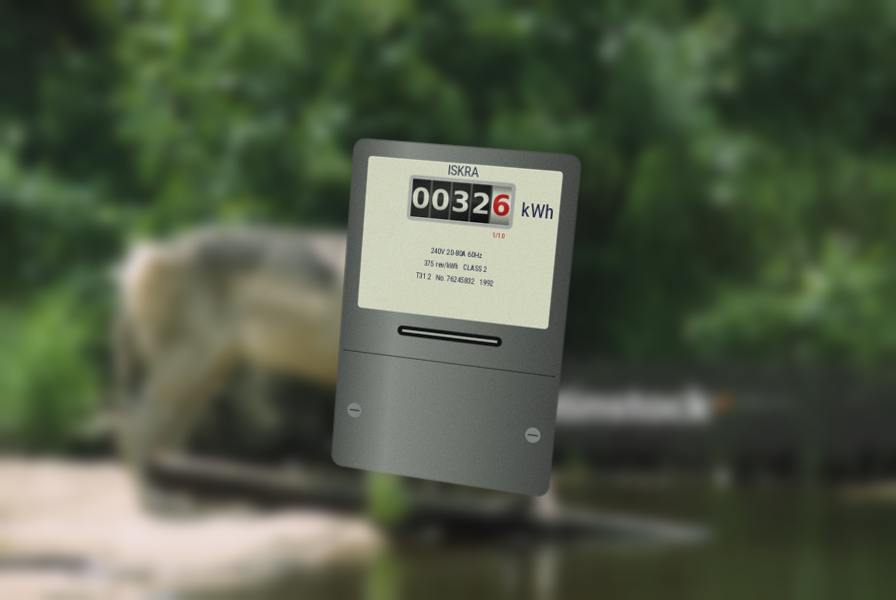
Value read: 32.6,kWh
